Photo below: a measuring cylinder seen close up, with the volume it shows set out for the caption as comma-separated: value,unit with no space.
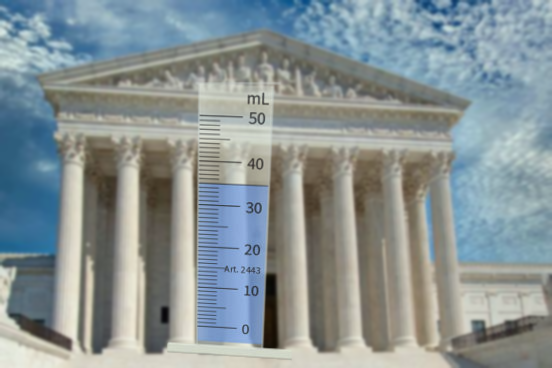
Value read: 35,mL
